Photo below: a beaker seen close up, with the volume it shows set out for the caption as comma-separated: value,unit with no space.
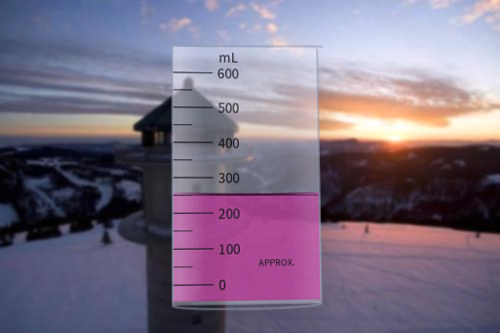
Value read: 250,mL
